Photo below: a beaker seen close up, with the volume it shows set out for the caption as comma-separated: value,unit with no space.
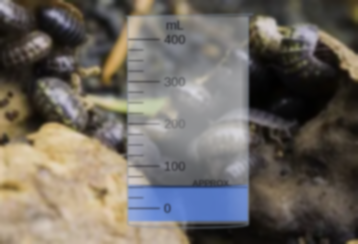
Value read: 50,mL
